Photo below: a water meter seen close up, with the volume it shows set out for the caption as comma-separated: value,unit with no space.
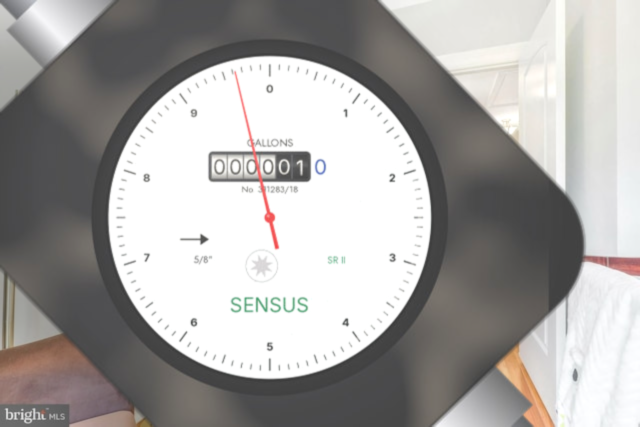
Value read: 9.6,gal
